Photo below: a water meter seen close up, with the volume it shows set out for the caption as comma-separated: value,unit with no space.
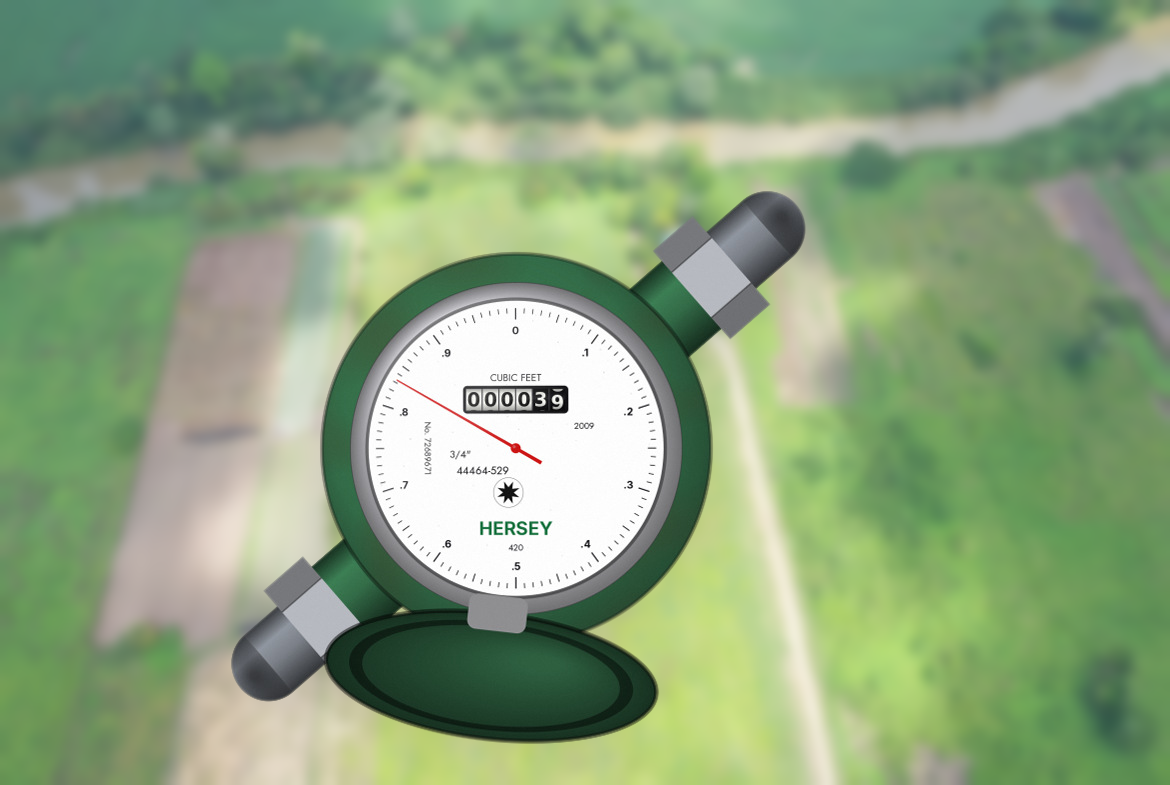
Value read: 38.83,ft³
